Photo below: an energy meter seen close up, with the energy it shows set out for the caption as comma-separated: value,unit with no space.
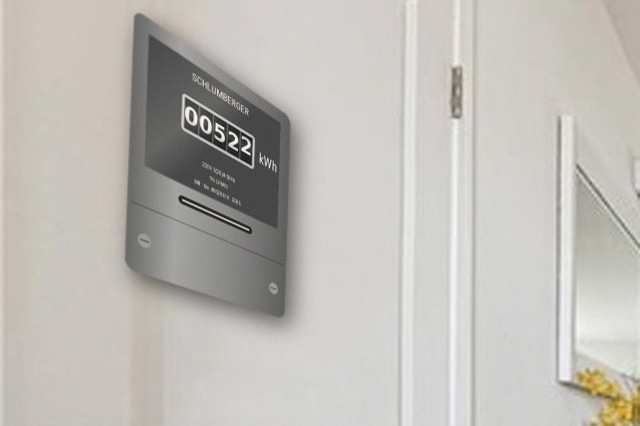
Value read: 522,kWh
